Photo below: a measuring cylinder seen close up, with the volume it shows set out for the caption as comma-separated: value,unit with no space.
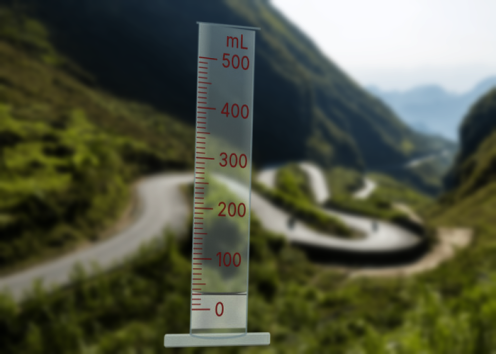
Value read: 30,mL
